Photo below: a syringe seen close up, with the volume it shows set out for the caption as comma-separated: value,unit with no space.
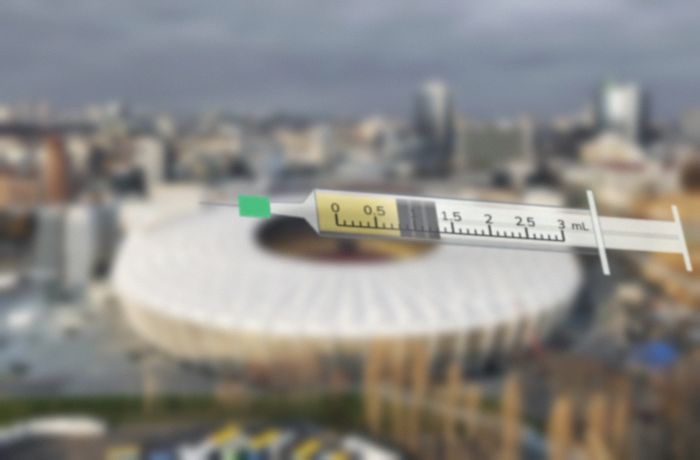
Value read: 0.8,mL
